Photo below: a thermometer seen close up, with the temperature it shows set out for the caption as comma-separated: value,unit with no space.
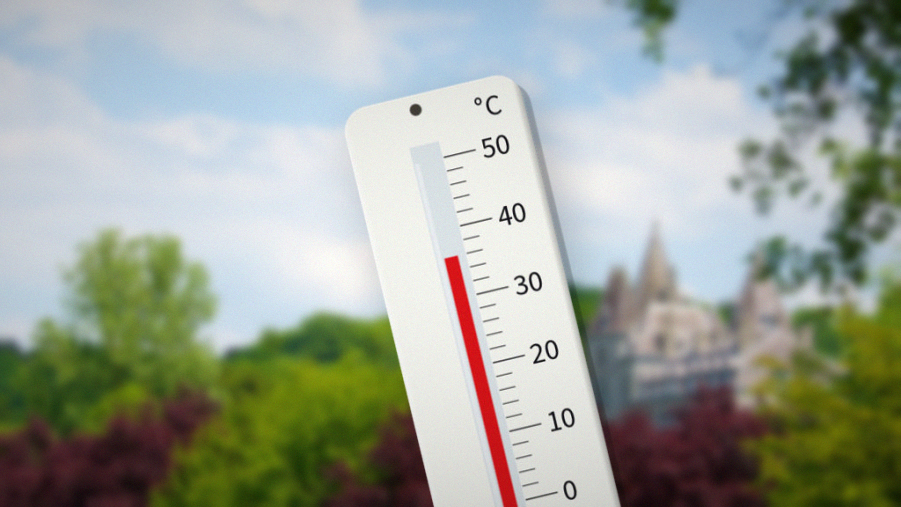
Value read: 36,°C
